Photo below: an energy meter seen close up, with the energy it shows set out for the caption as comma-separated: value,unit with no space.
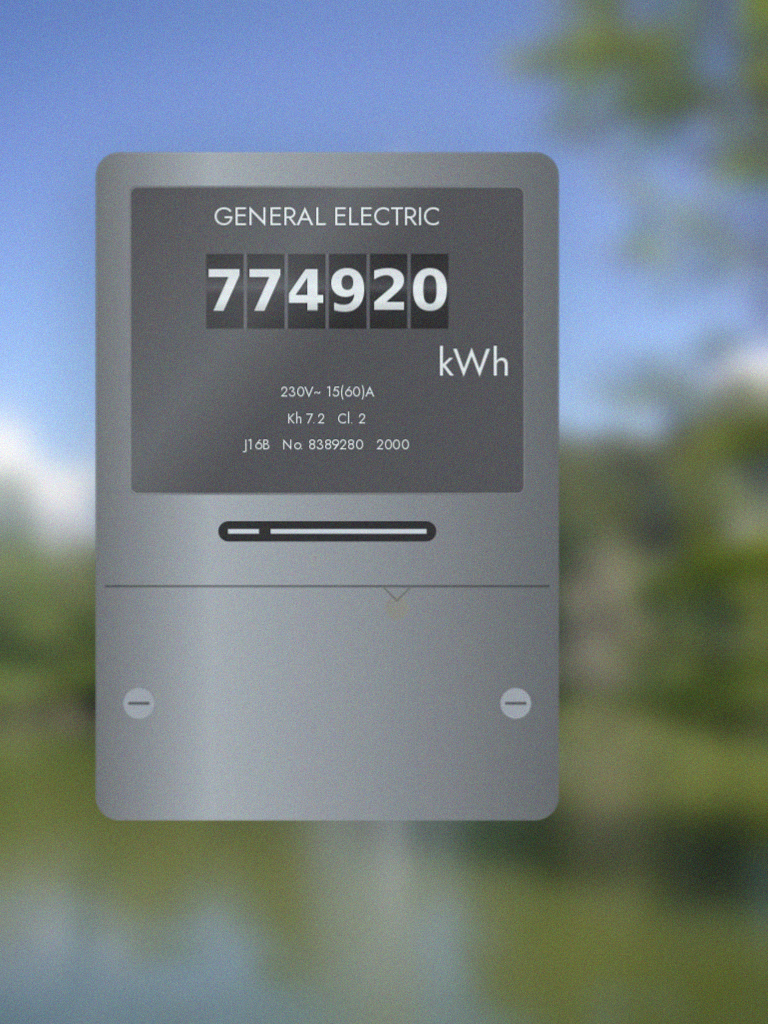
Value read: 774920,kWh
